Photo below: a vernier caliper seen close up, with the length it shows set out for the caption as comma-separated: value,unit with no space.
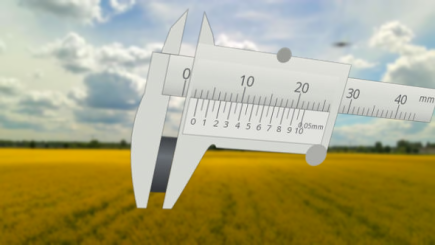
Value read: 2.6,mm
